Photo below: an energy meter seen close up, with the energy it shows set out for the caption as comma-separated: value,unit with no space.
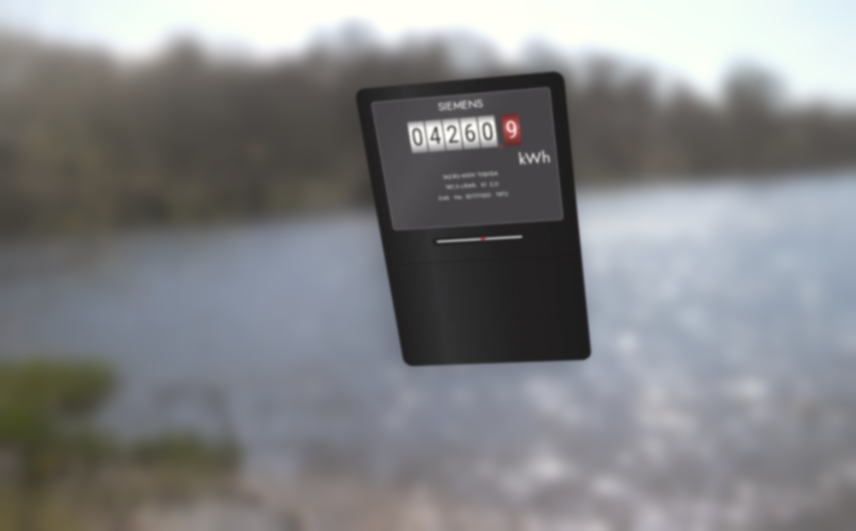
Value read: 4260.9,kWh
